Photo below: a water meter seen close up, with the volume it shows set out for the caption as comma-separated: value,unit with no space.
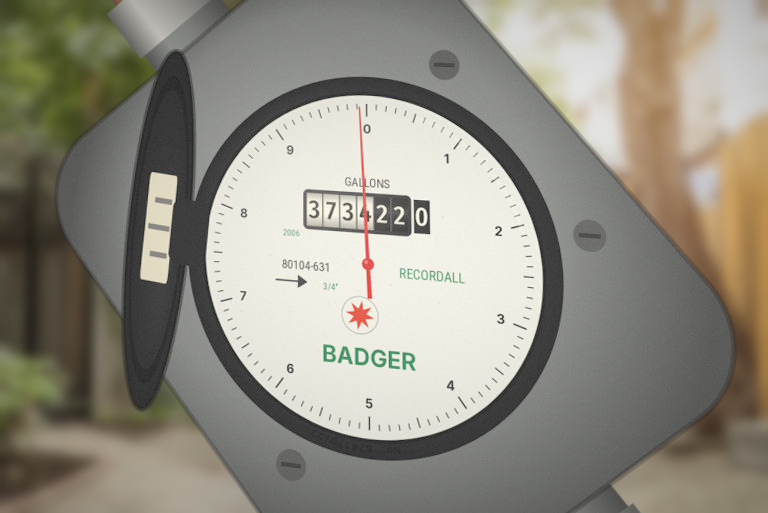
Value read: 3734219.9,gal
